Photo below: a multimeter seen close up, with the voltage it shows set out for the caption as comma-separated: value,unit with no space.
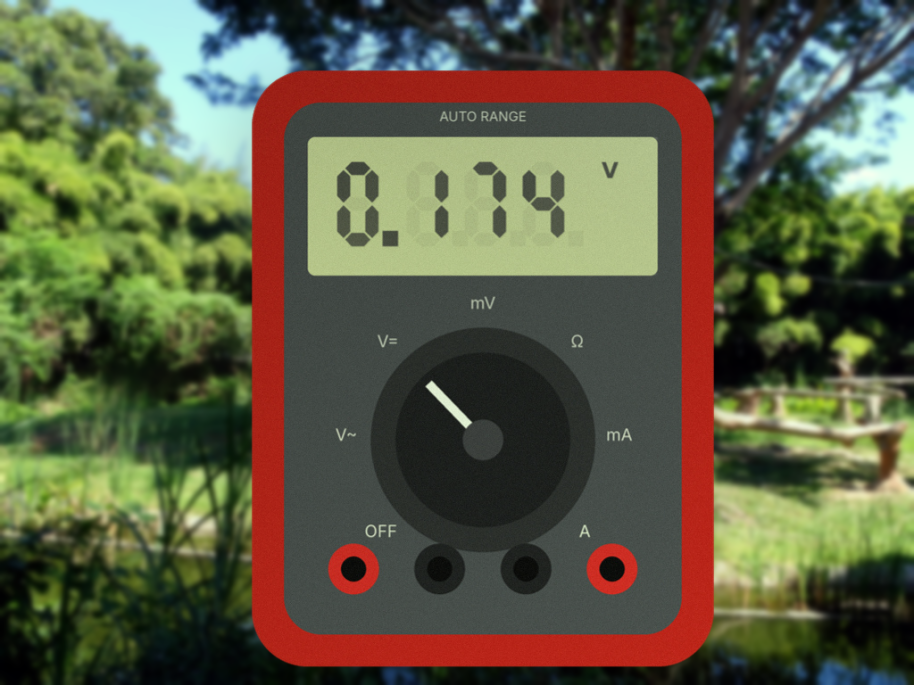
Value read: 0.174,V
